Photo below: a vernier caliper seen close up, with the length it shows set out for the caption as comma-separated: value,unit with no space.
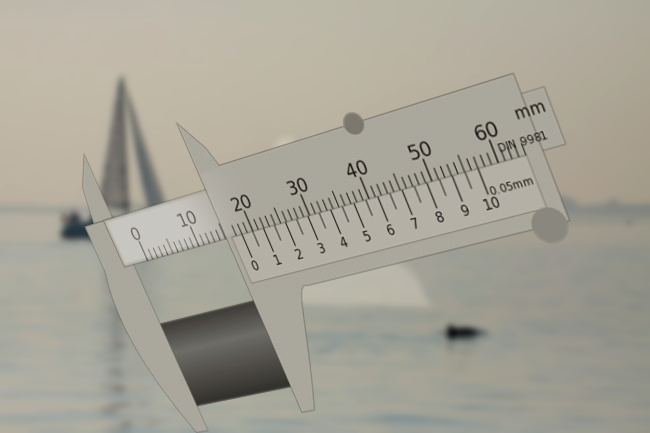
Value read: 18.0,mm
